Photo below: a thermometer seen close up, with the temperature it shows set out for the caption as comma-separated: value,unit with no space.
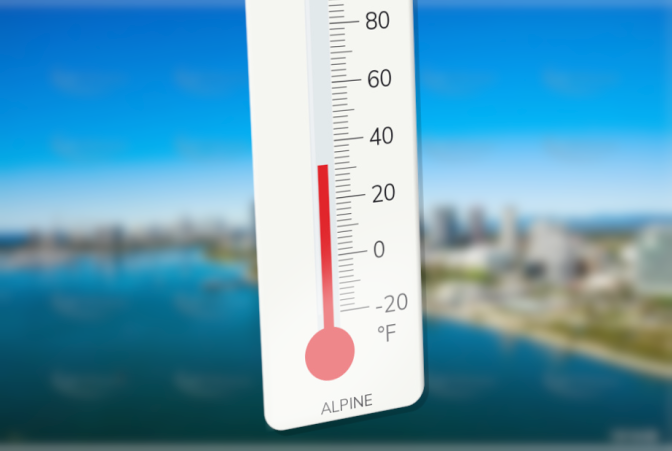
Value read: 32,°F
